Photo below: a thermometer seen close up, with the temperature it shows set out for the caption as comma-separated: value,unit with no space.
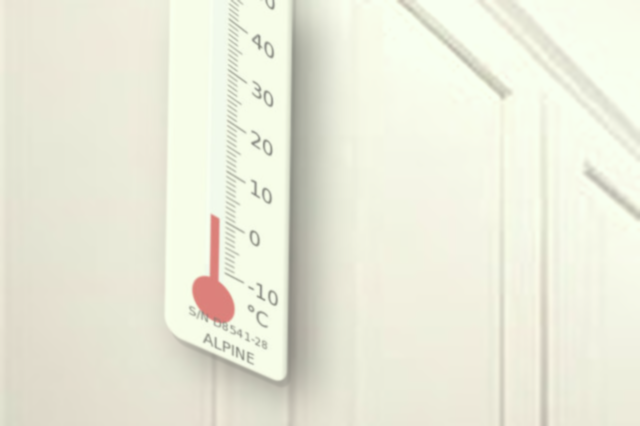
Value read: 0,°C
